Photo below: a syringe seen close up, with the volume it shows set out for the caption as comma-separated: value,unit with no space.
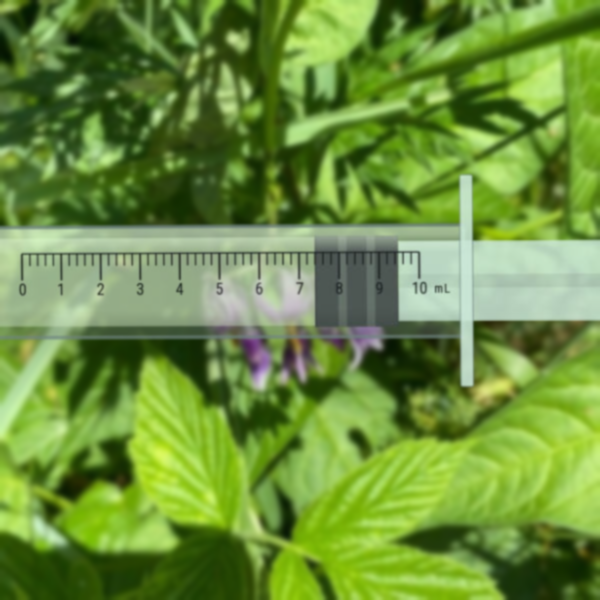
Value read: 7.4,mL
